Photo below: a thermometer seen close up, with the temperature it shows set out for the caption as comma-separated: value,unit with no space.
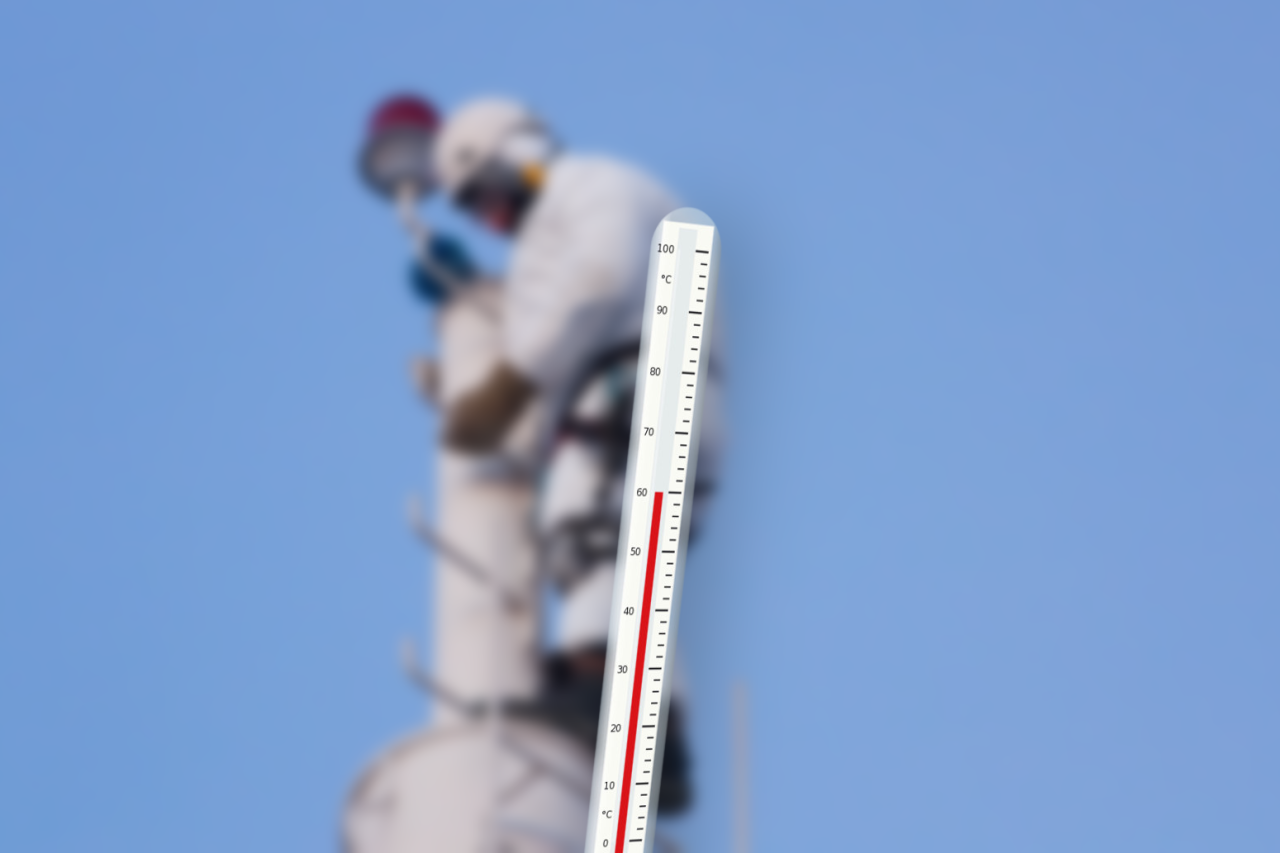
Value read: 60,°C
